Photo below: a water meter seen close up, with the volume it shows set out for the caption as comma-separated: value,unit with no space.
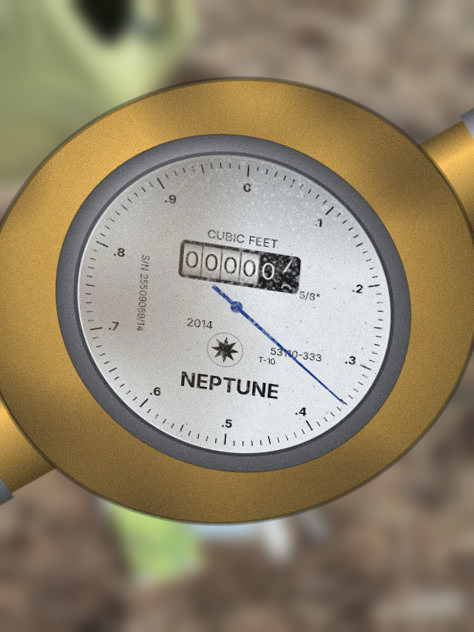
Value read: 7.35,ft³
